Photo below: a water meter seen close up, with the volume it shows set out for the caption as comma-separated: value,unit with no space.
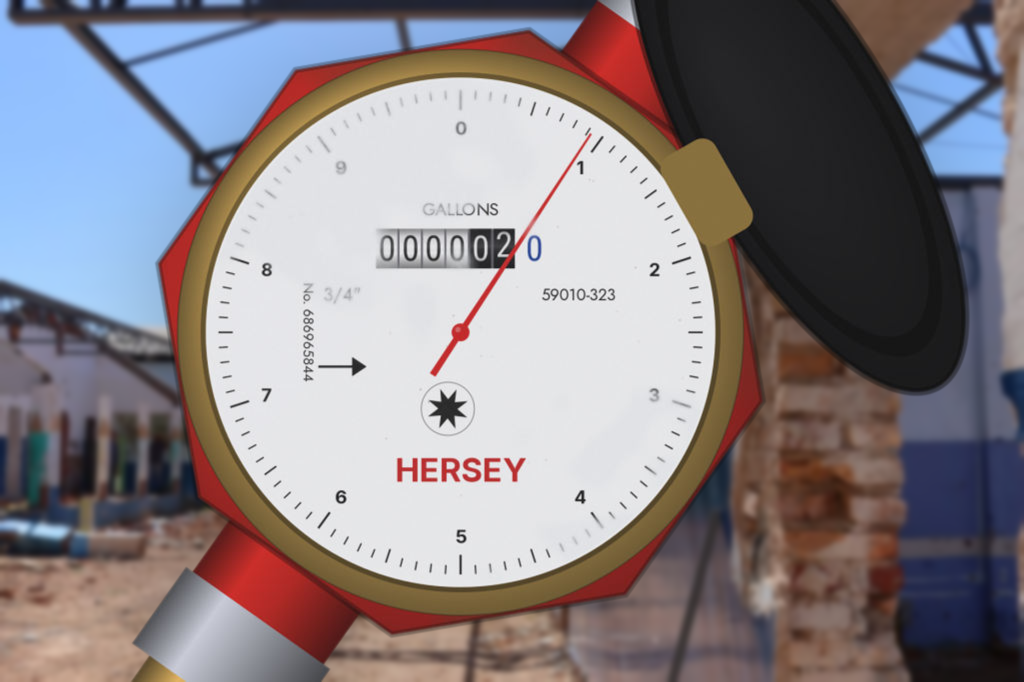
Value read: 20.9,gal
